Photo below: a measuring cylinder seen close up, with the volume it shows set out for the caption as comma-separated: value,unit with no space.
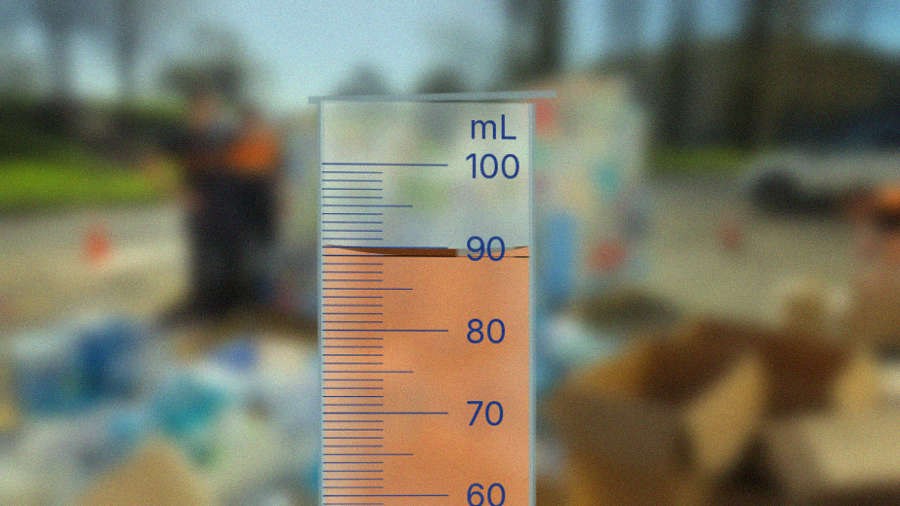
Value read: 89,mL
